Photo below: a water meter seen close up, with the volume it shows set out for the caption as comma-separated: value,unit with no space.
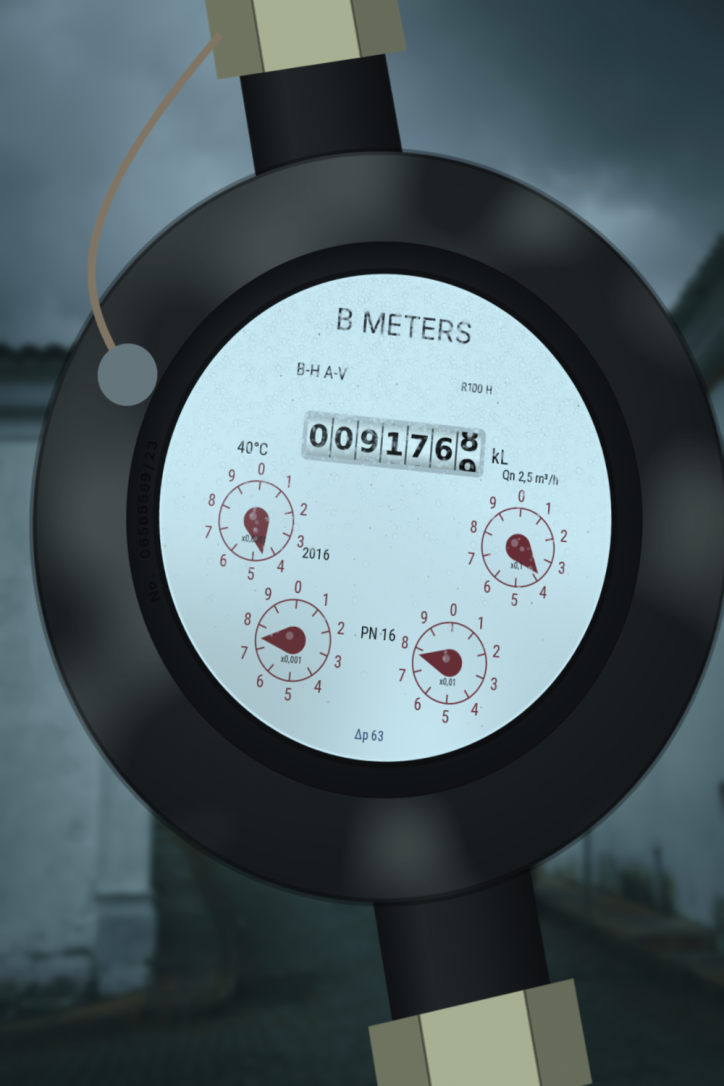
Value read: 91768.3774,kL
